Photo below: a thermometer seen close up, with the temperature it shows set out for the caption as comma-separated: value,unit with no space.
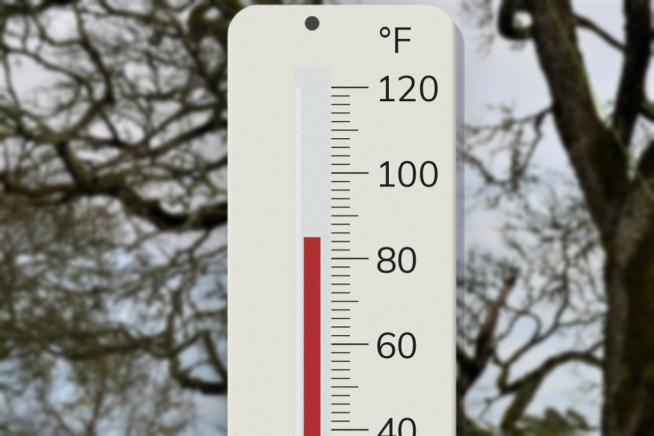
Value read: 85,°F
